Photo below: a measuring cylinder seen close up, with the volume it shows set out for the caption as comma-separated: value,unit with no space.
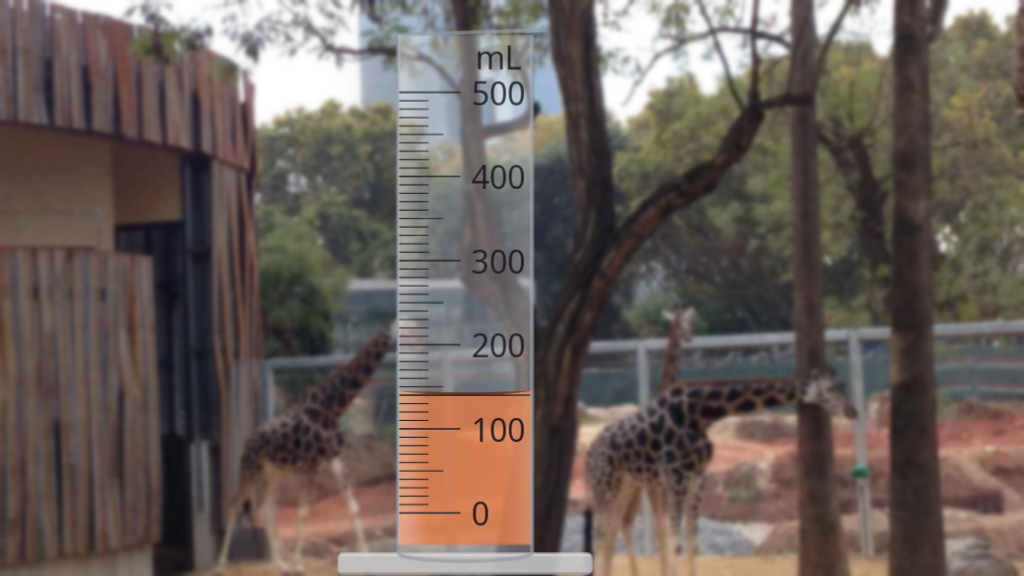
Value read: 140,mL
